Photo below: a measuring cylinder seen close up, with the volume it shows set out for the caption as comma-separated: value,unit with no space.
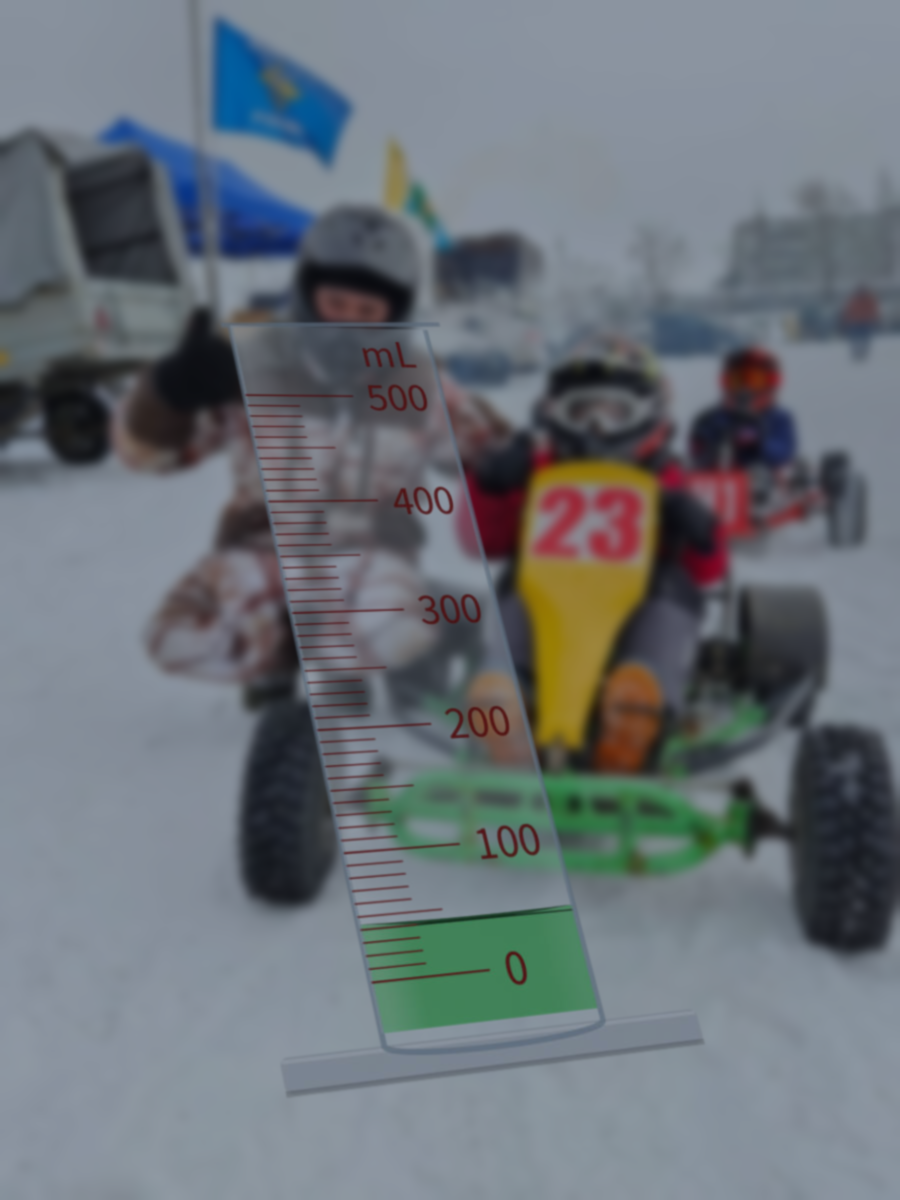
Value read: 40,mL
